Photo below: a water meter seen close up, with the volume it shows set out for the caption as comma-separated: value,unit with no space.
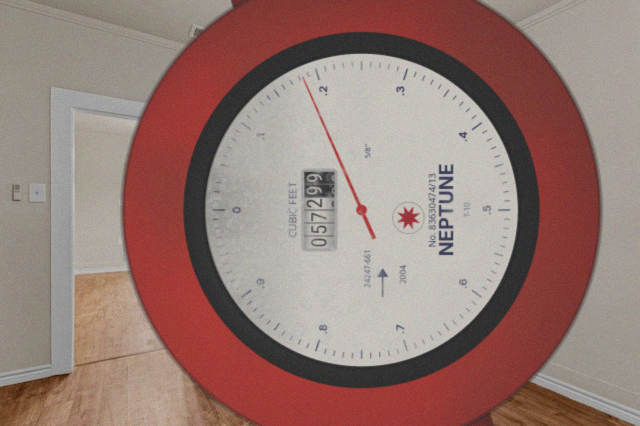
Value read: 57299.18,ft³
